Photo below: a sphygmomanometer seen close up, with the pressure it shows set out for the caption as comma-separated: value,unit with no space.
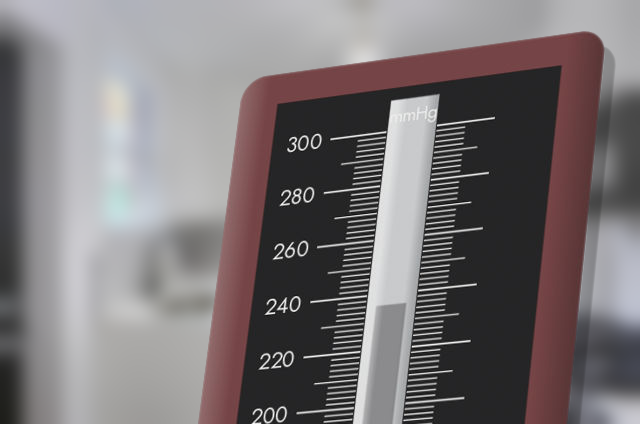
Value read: 236,mmHg
